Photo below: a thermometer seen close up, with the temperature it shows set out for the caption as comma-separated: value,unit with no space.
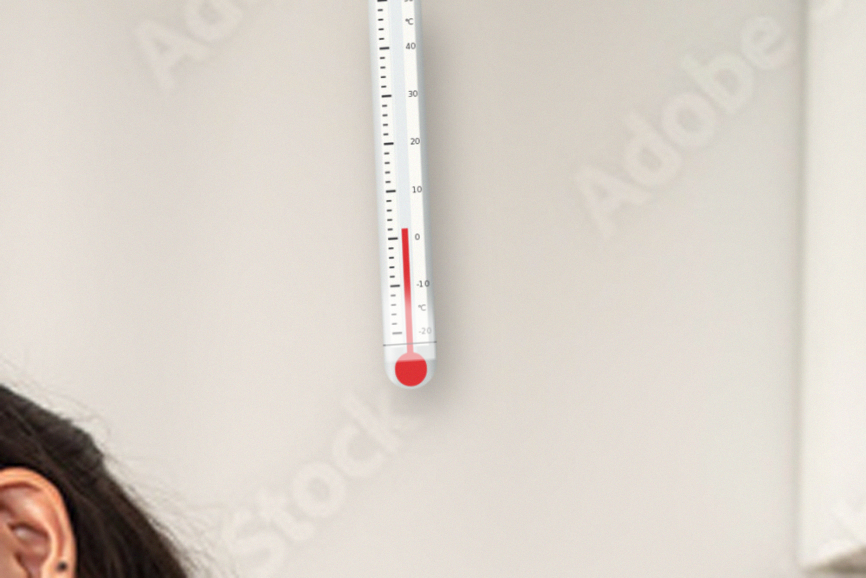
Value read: 2,°C
